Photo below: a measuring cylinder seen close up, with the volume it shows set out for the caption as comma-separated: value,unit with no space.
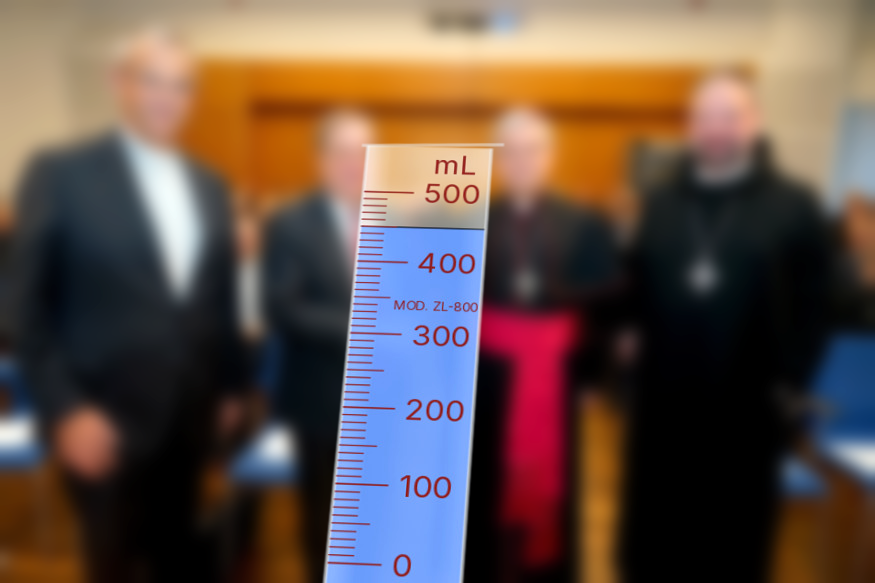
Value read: 450,mL
